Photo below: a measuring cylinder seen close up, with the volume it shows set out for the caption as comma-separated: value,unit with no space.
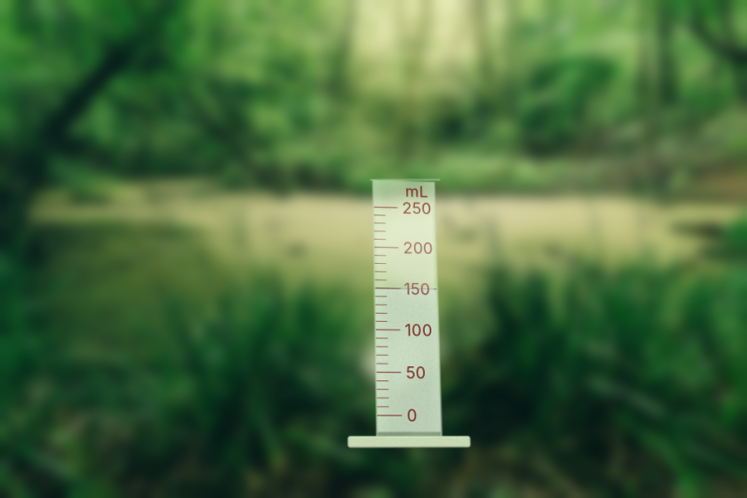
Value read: 150,mL
